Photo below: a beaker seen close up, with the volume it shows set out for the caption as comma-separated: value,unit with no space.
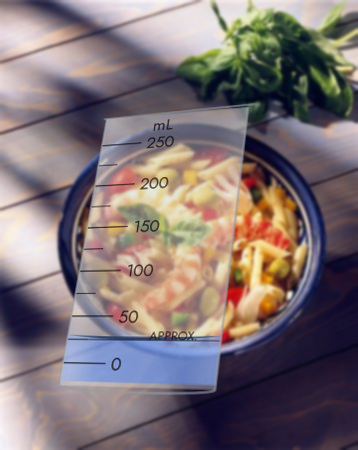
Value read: 25,mL
